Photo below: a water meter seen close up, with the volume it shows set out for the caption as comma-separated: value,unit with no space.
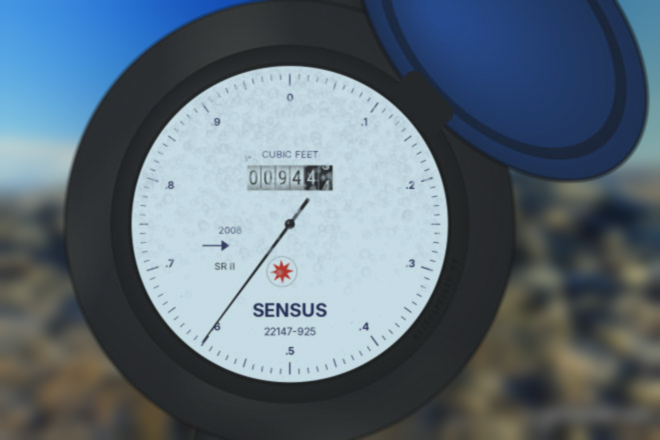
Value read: 9443.60,ft³
